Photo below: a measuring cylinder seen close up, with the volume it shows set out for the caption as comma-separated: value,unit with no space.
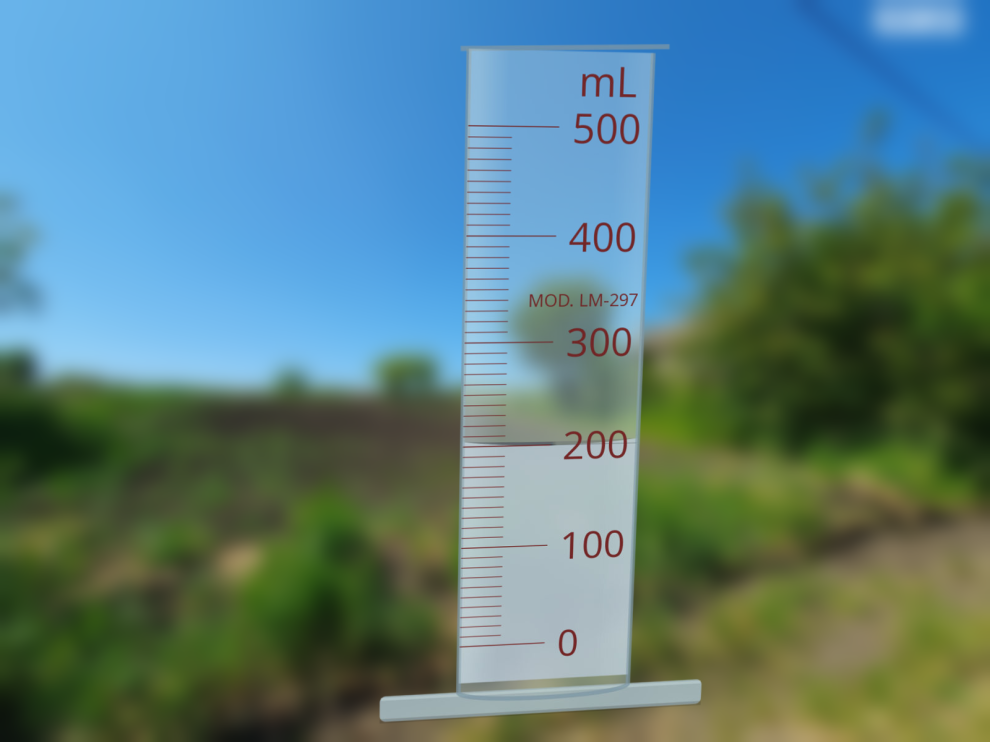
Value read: 200,mL
